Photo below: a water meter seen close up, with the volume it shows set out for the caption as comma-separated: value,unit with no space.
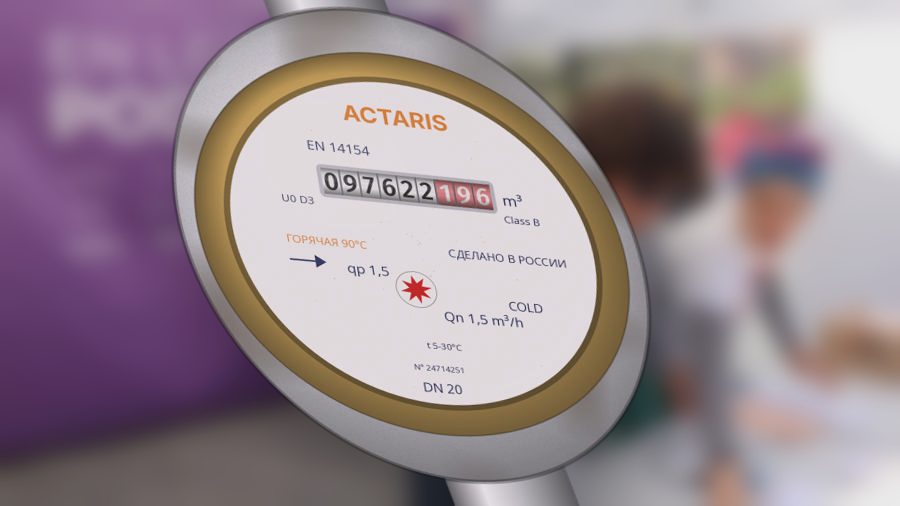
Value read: 97622.196,m³
